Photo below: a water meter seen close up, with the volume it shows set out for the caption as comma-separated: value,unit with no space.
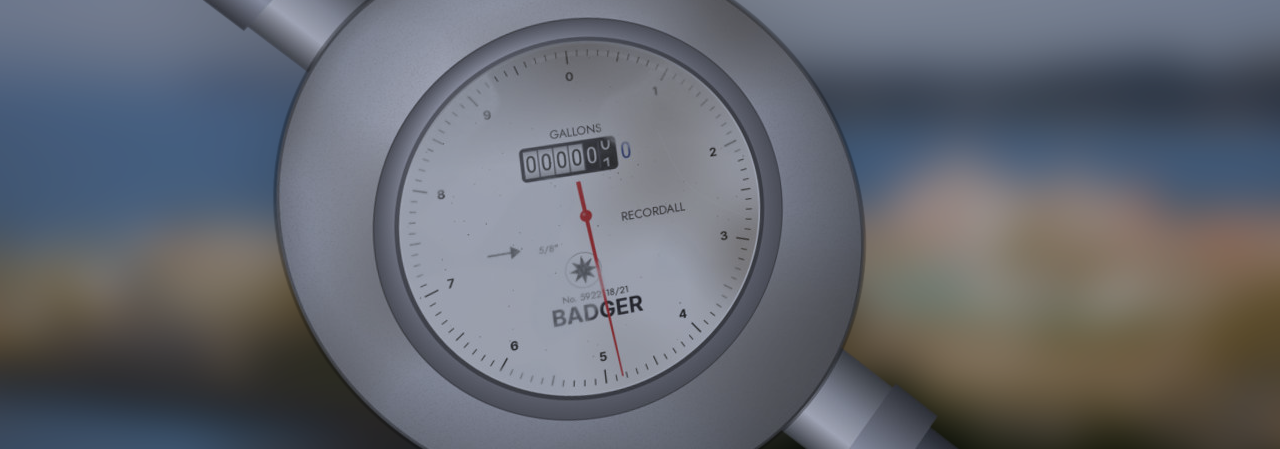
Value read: 4.8,gal
